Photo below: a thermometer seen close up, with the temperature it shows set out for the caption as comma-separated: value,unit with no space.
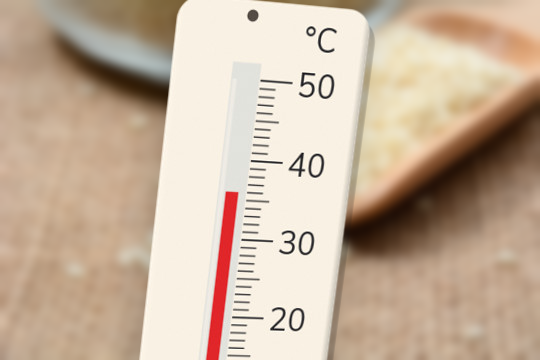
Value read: 36,°C
